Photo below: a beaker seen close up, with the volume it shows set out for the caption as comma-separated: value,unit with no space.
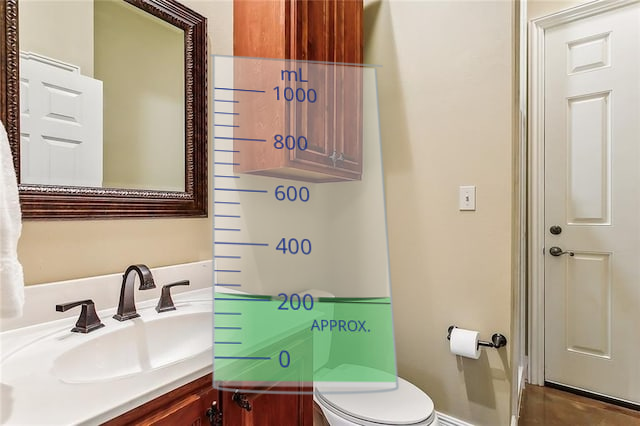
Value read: 200,mL
